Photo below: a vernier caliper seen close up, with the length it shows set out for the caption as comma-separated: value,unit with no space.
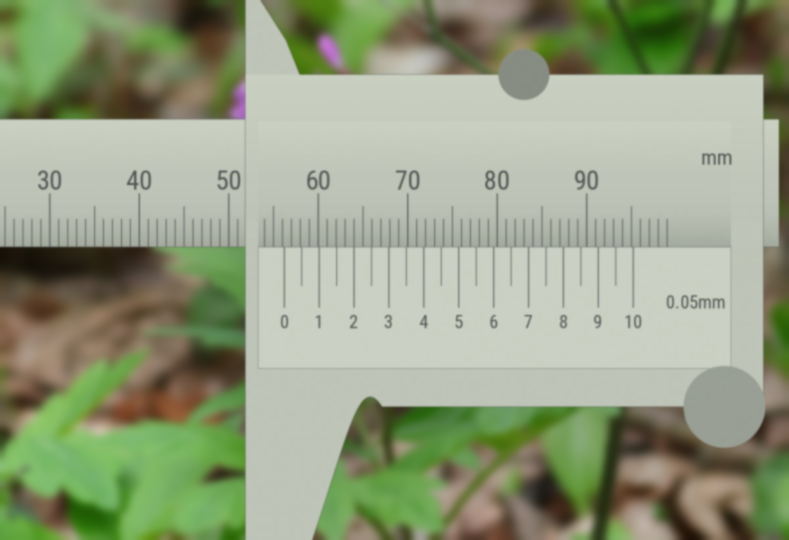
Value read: 56.2,mm
